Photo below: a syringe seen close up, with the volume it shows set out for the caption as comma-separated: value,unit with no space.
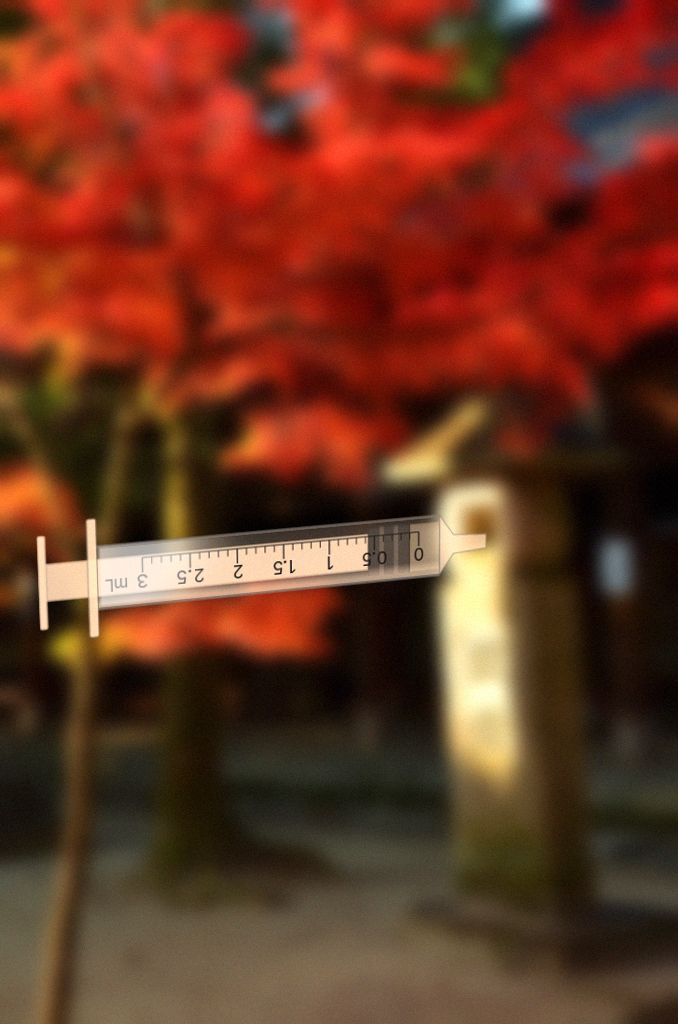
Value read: 0.1,mL
